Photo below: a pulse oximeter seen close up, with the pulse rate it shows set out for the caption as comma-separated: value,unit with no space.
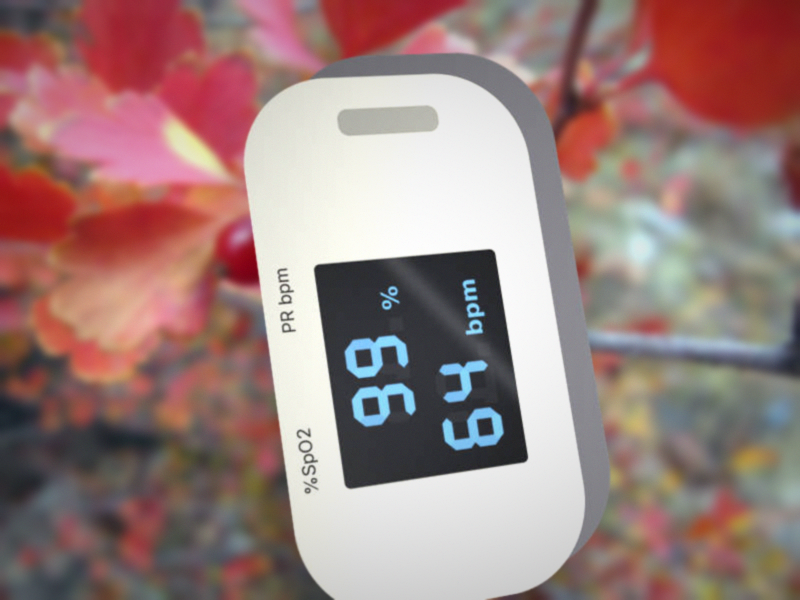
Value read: 64,bpm
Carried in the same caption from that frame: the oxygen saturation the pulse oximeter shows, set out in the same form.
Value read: 99,%
